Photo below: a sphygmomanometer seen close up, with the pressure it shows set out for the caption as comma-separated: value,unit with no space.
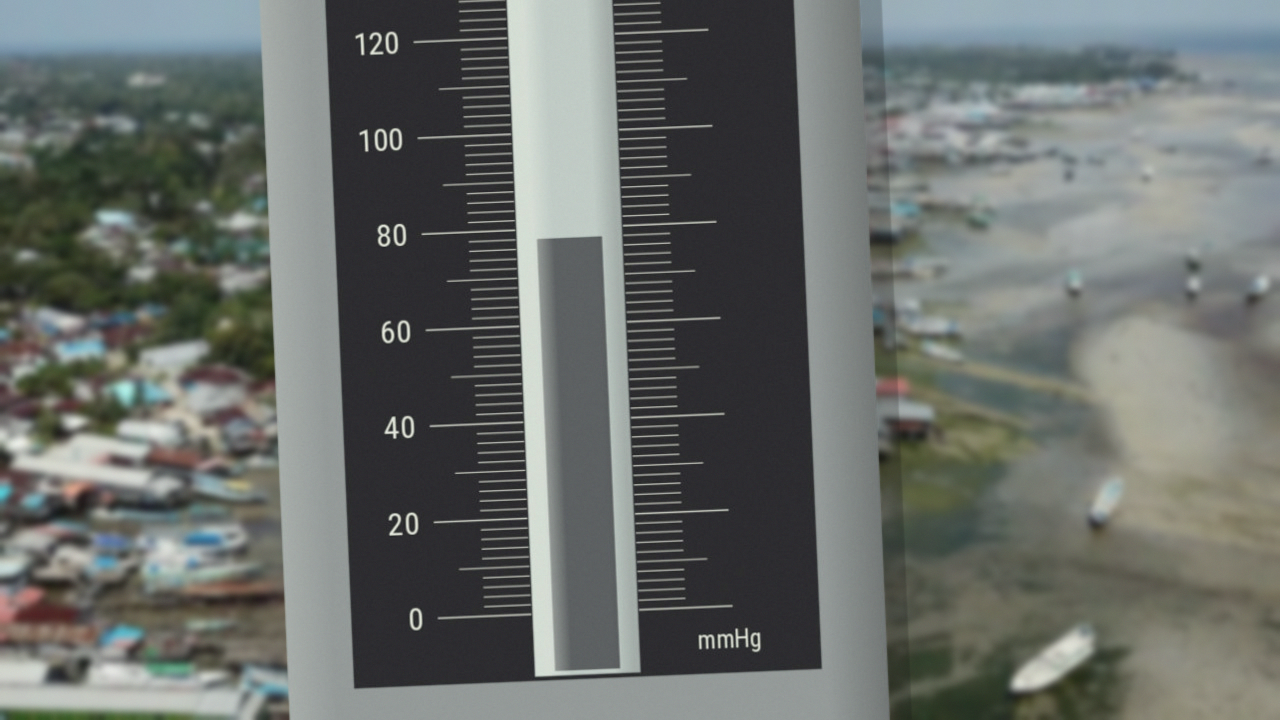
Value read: 78,mmHg
